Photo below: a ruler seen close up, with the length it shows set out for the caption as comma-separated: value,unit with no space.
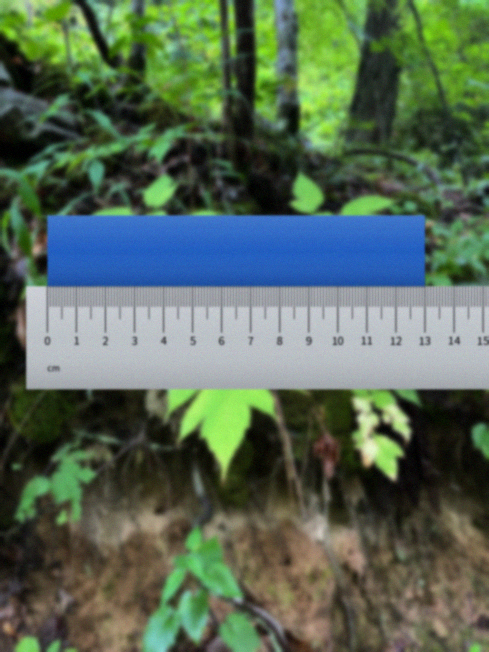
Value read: 13,cm
